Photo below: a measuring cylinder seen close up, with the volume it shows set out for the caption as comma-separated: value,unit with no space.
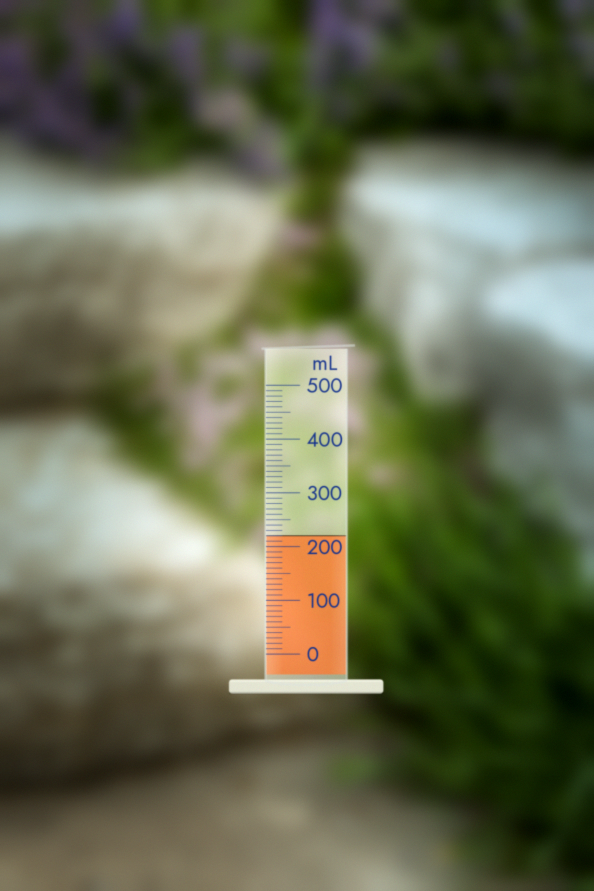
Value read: 220,mL
